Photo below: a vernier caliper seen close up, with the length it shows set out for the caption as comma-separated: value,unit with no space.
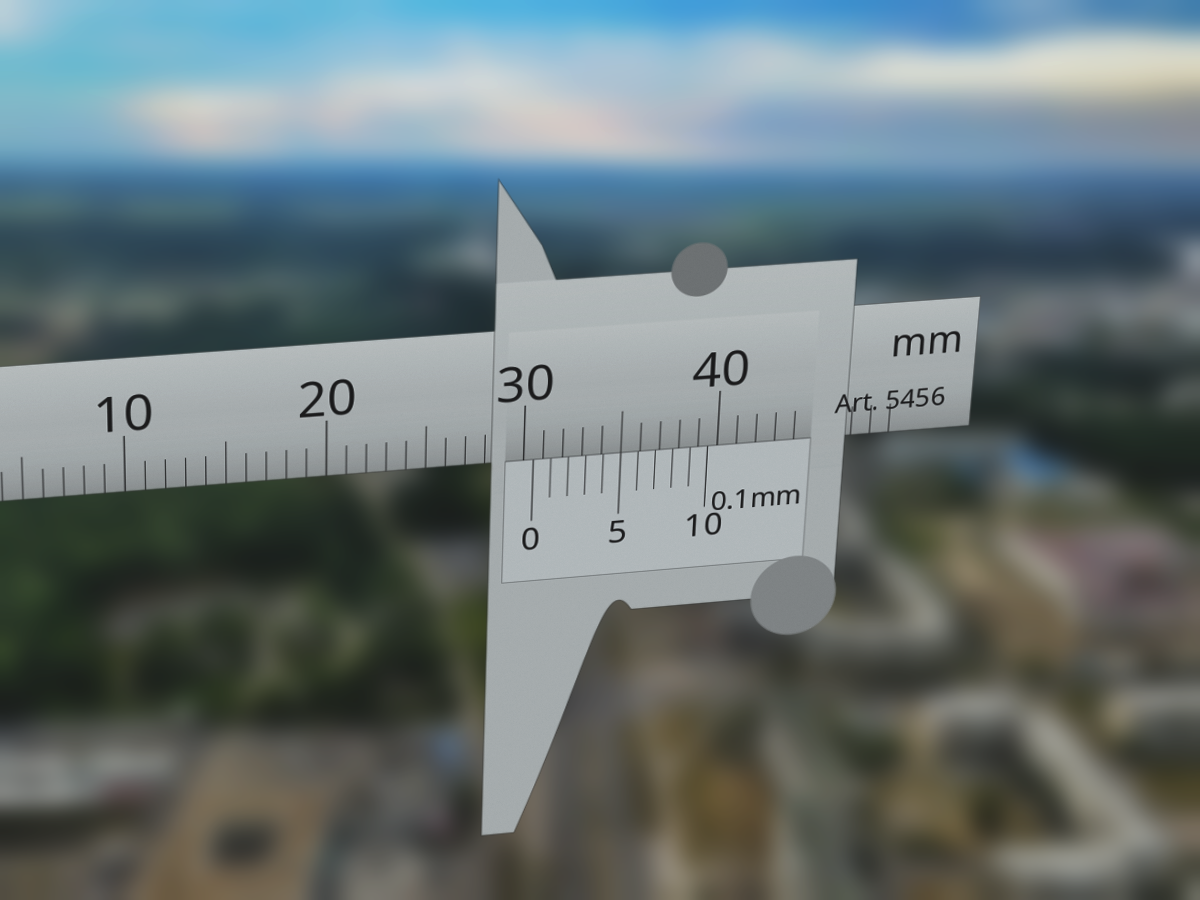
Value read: 30.5,mm
